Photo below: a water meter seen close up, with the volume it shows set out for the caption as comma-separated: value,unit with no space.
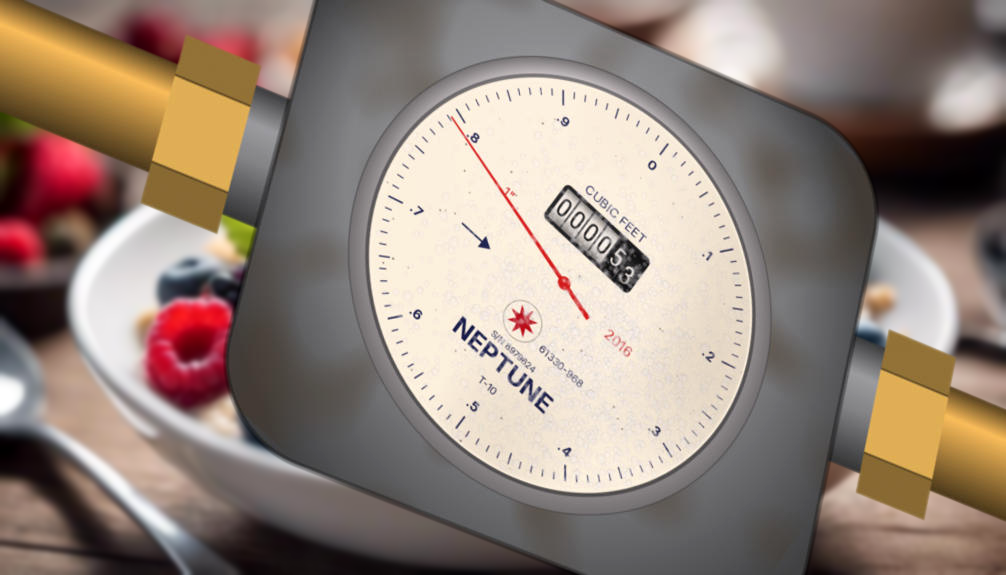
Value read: 52.79,ft³
